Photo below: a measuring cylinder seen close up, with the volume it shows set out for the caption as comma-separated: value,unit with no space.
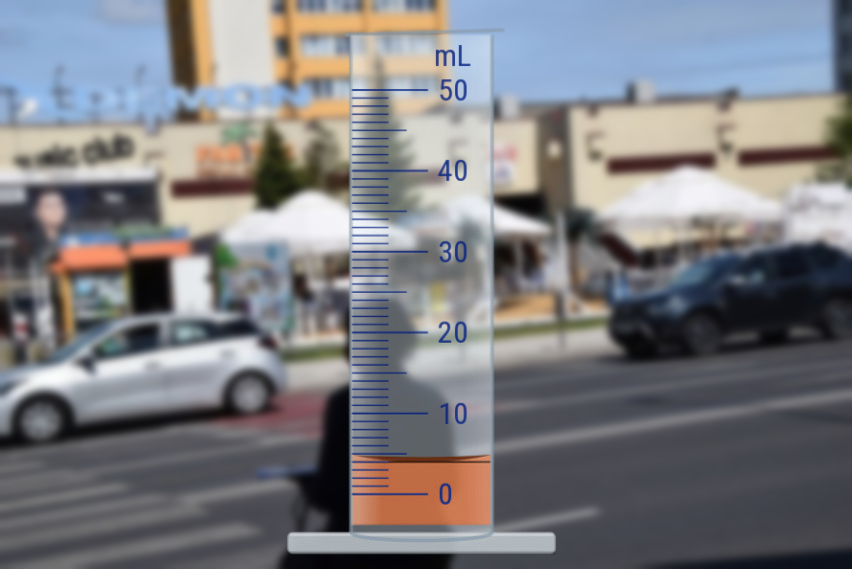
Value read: 4,mL
